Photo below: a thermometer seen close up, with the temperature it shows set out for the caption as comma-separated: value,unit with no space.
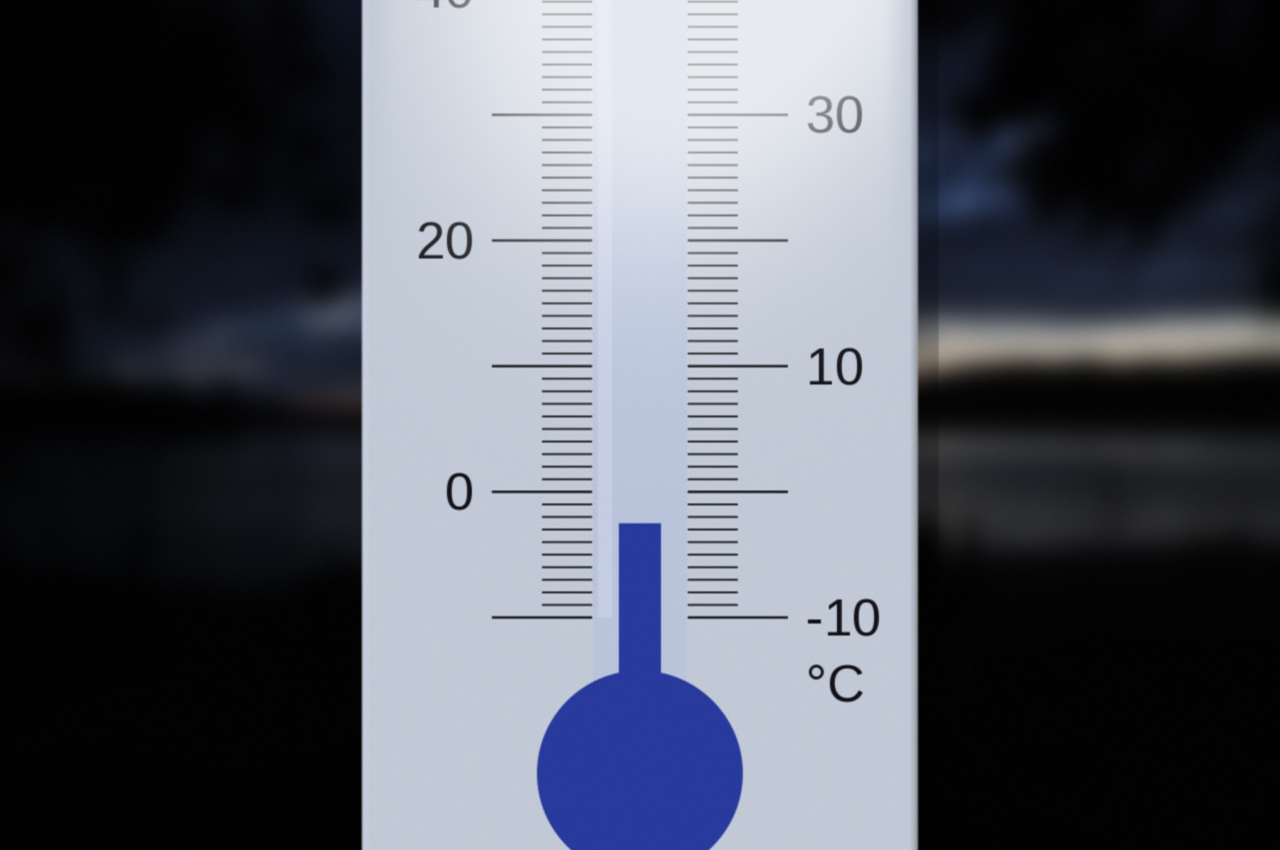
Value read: -2.5,°C
